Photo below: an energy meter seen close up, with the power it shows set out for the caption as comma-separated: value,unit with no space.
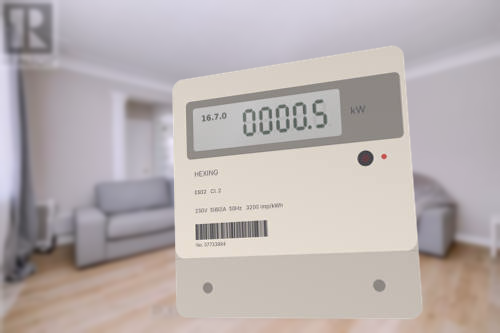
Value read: 0.5,kW
